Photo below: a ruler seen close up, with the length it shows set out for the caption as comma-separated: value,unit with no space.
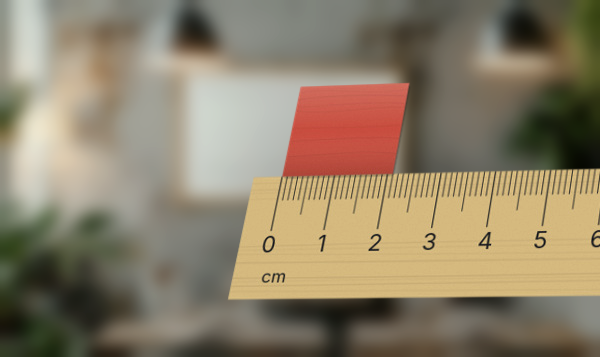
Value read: 2.1,cm
